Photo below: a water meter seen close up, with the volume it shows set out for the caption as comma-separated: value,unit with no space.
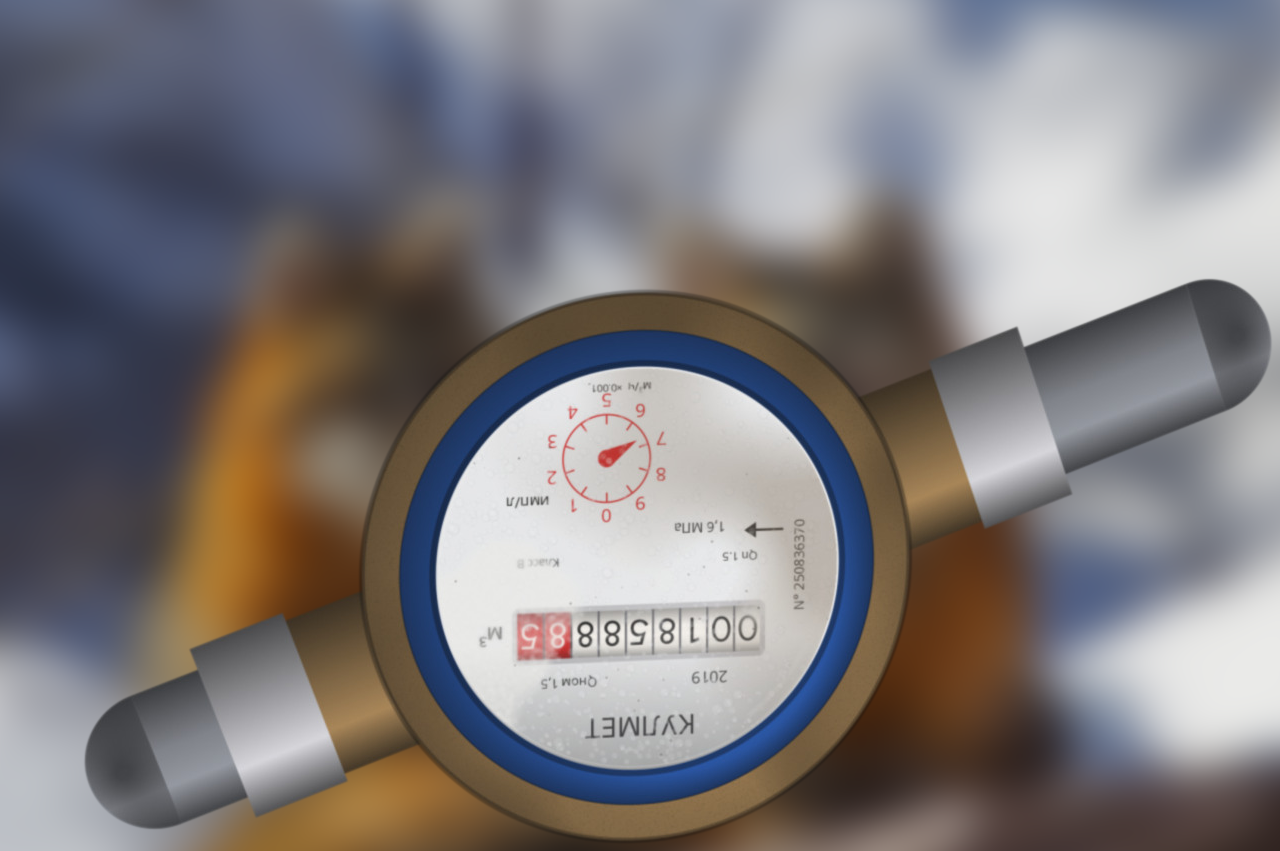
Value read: 18588.856,m³
